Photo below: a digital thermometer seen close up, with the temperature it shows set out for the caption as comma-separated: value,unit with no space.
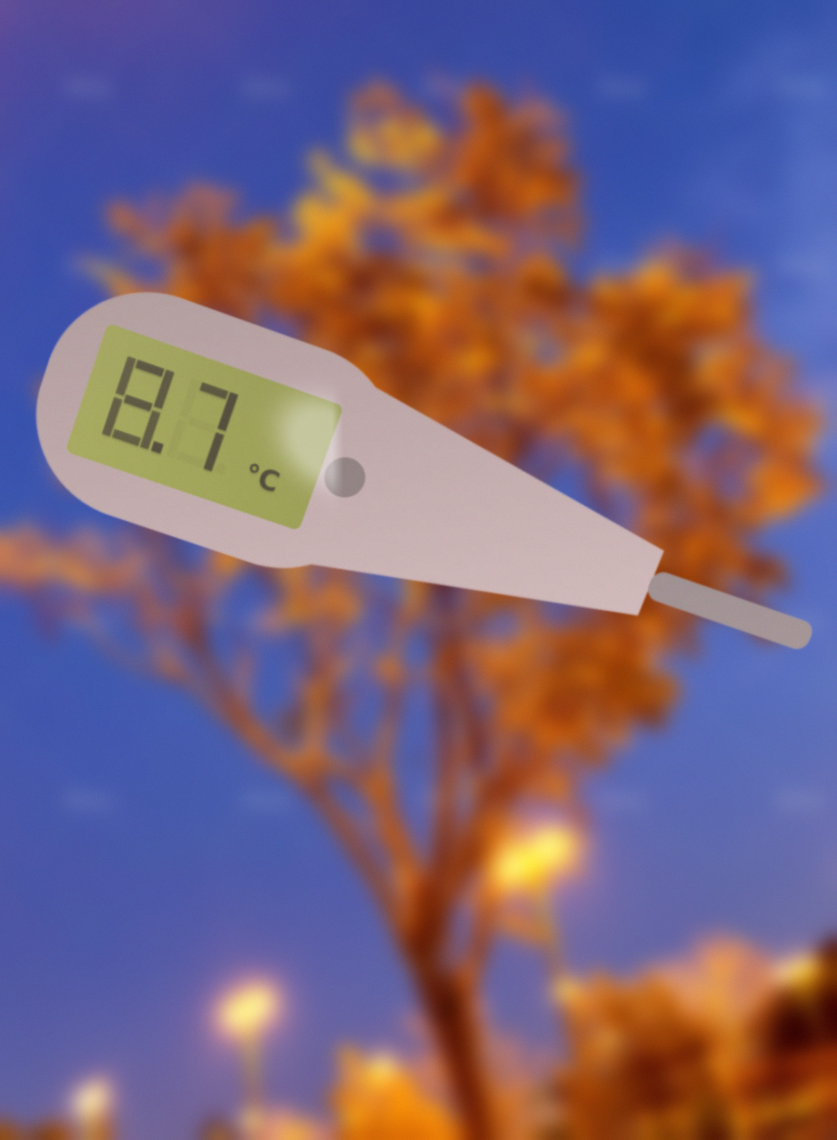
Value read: 8.7,°C
